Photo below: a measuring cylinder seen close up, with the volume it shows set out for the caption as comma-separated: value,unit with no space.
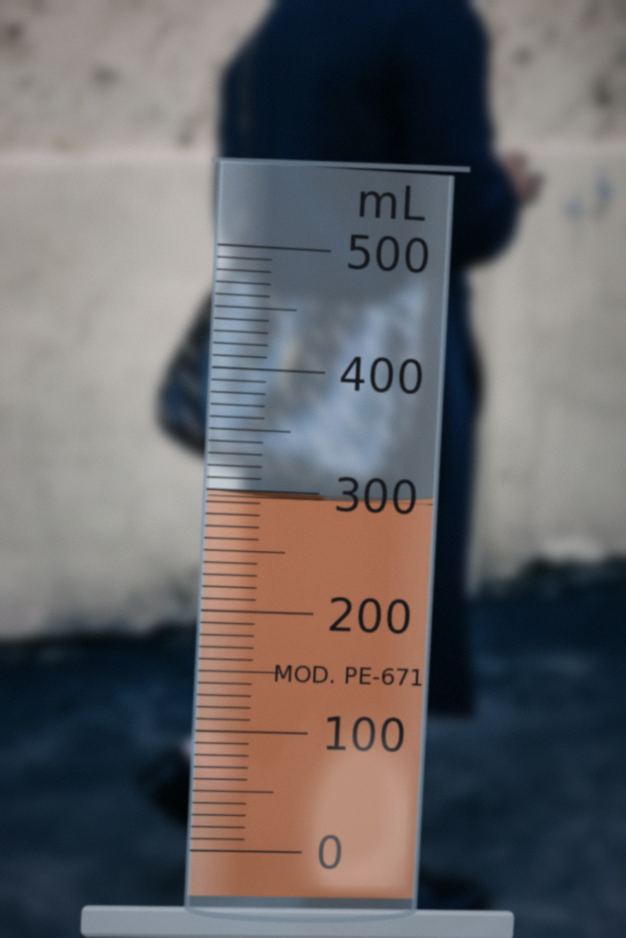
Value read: 295,mL
